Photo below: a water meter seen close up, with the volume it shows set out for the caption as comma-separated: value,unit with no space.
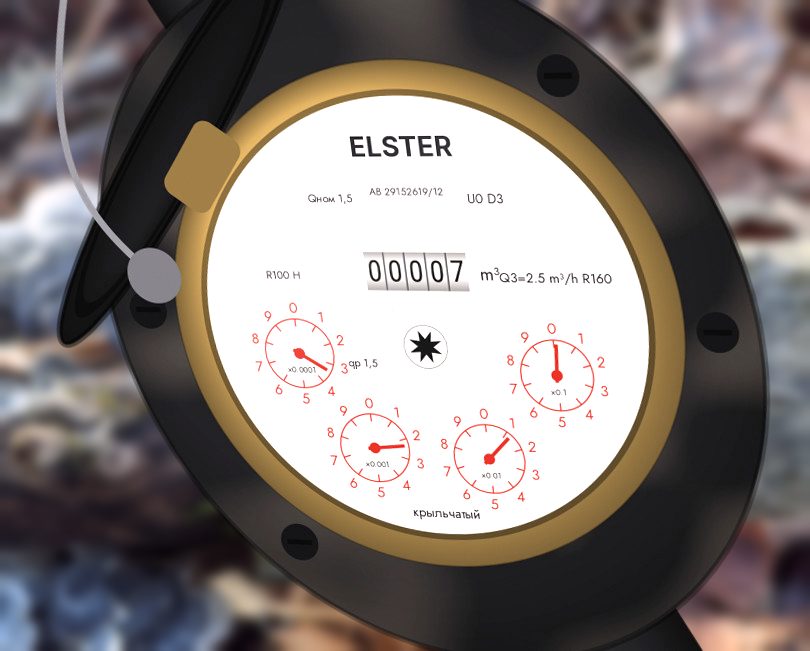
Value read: 7.0123,m³
